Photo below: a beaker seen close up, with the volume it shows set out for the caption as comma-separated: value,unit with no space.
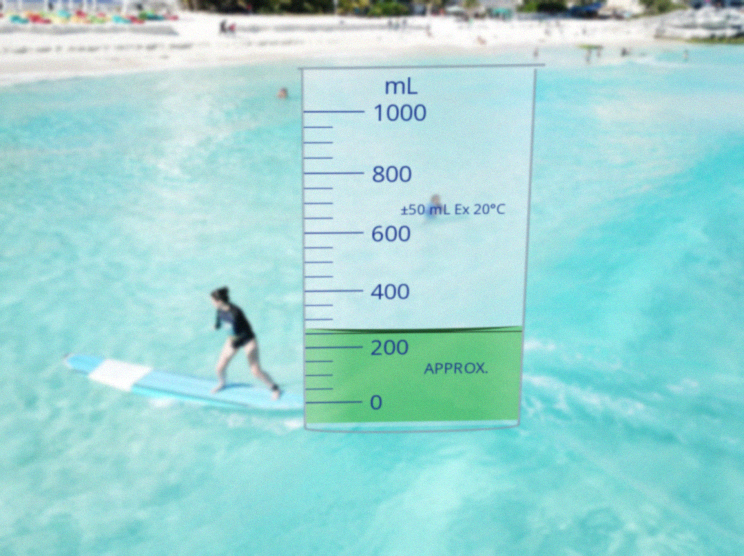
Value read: 250,mL
